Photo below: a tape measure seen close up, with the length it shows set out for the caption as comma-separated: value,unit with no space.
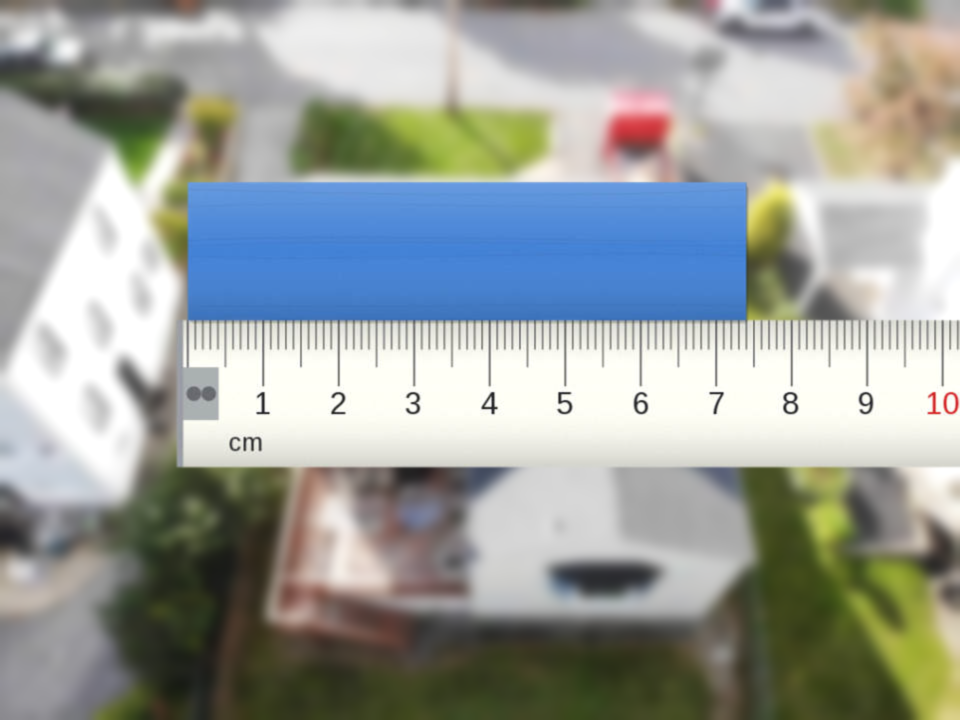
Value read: 7.4,cm
